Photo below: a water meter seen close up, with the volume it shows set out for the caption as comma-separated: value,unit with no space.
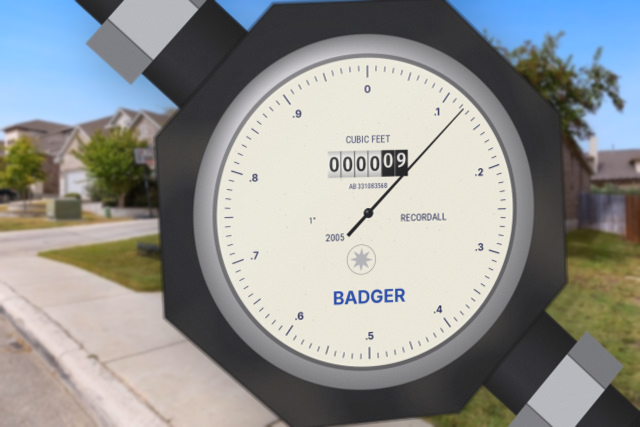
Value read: 9.12,ft³
